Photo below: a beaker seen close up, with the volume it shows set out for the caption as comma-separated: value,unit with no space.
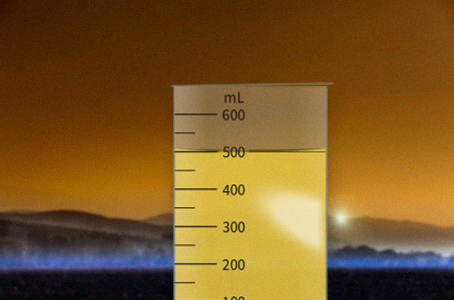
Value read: 500,mL
